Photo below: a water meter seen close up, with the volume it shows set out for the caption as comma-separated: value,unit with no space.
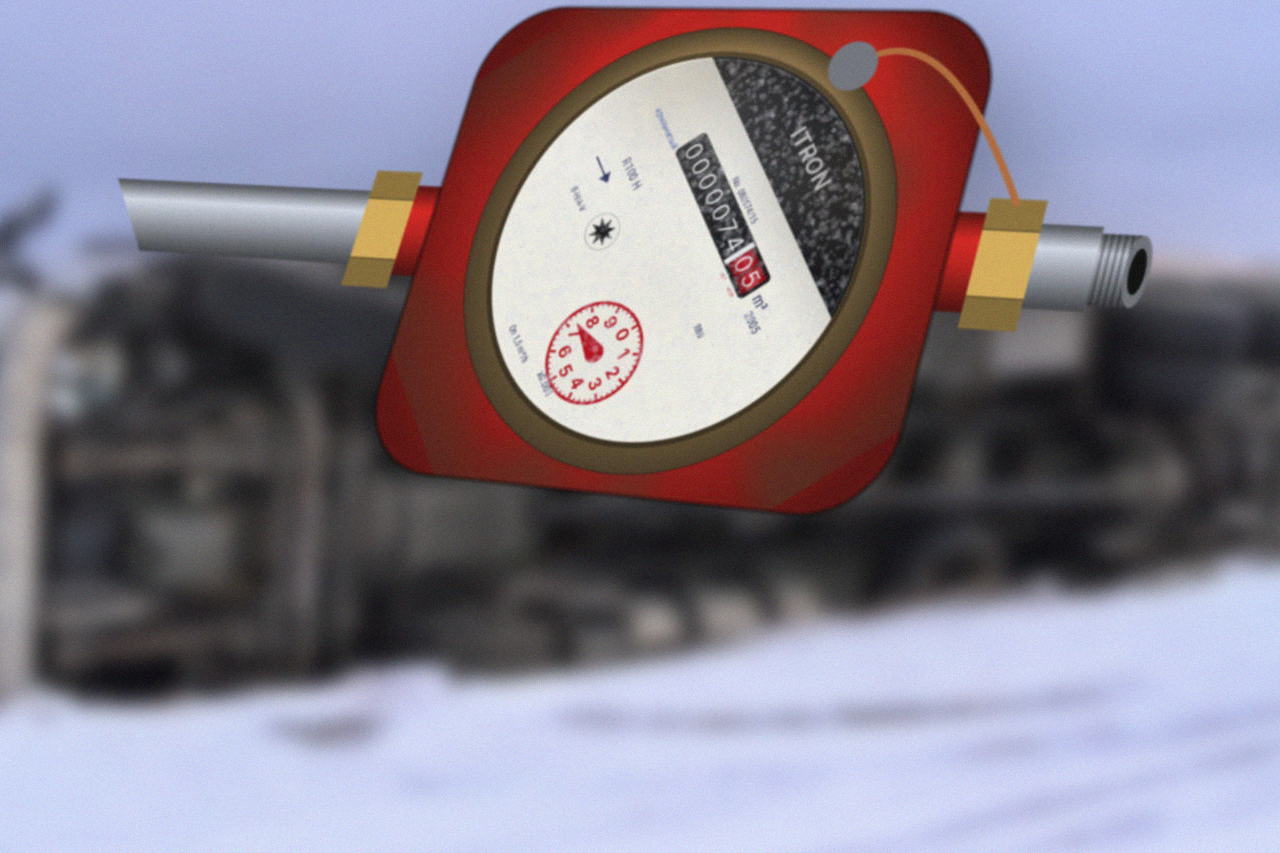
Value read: 74.057,m³
